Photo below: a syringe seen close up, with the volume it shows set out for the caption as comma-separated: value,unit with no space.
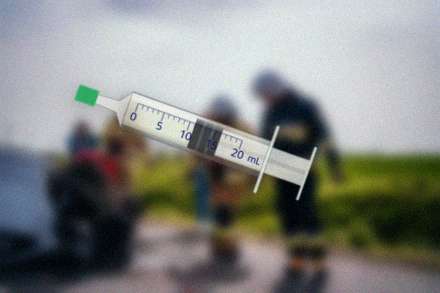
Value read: 11,mL
